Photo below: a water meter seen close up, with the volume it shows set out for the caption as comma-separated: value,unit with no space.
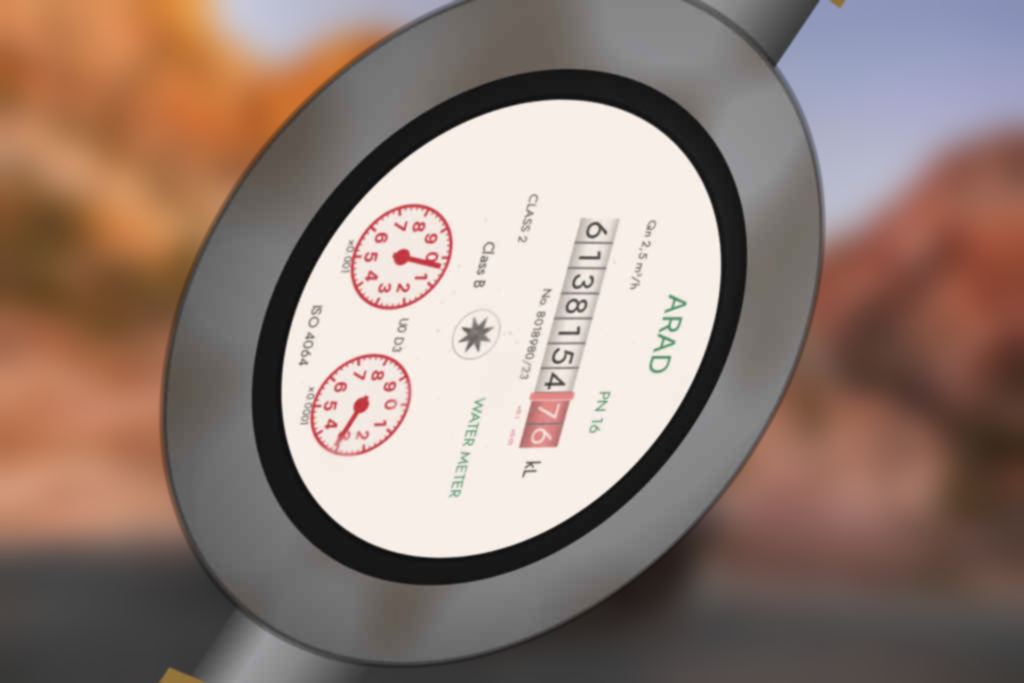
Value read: 6138154.7603,kL
